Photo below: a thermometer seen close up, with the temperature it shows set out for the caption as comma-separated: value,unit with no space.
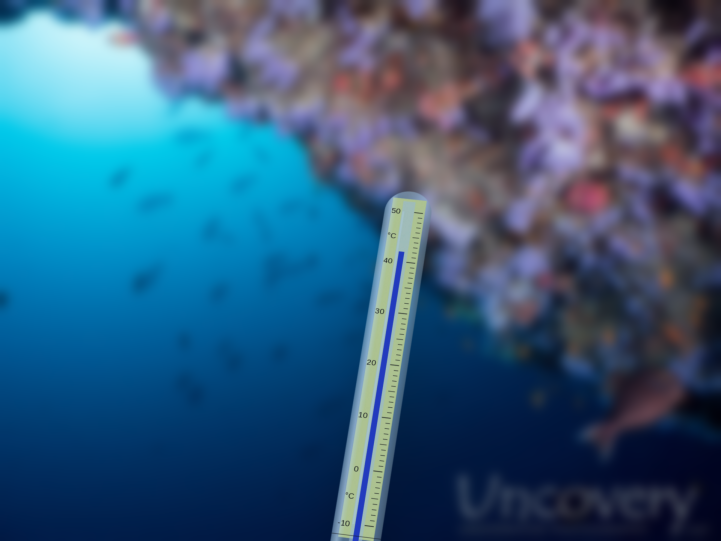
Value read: 42,°C
